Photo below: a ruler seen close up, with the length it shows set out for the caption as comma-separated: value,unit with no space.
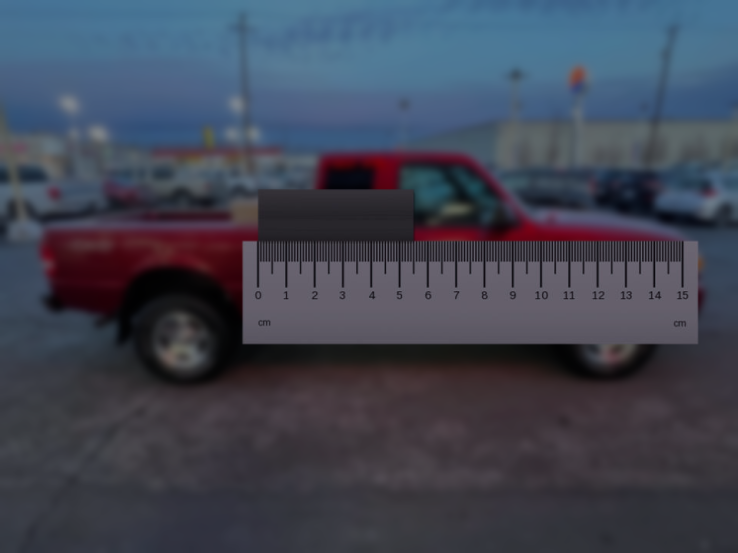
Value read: 5.5,cm
